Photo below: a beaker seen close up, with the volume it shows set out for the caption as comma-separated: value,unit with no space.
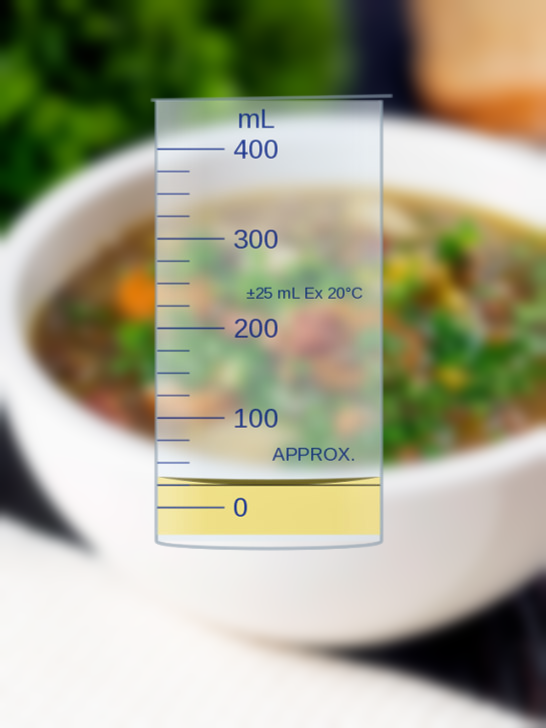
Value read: 25,mL
